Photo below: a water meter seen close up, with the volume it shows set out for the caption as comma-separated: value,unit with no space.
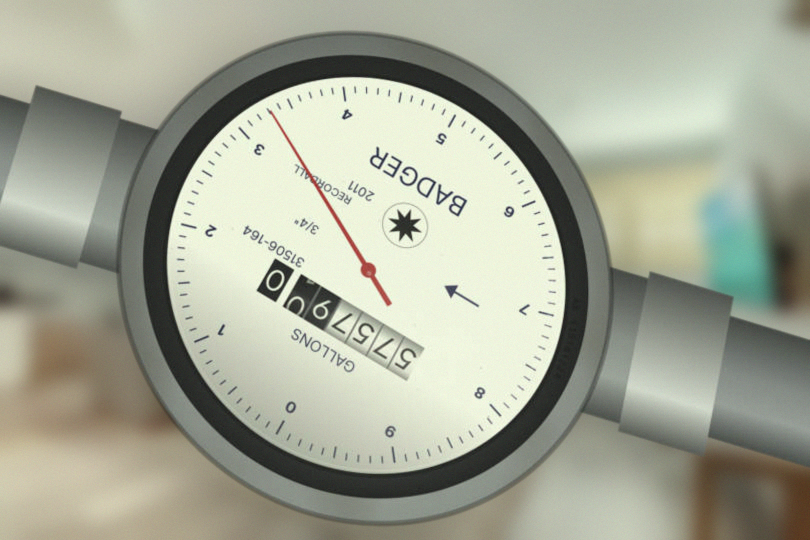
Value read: 5757903.3,gal
